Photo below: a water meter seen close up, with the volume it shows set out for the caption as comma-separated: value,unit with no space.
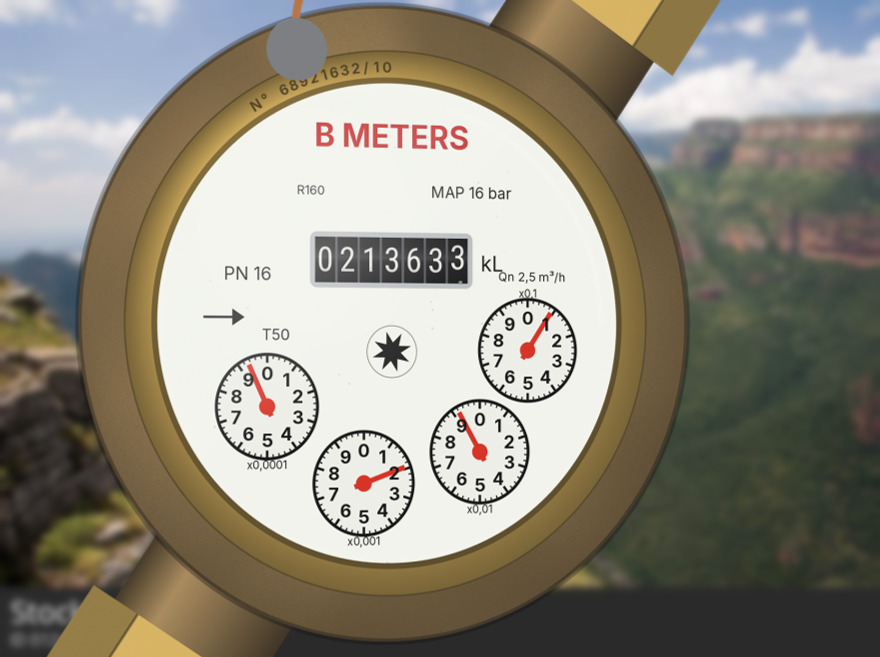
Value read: 213633.0919,kL
